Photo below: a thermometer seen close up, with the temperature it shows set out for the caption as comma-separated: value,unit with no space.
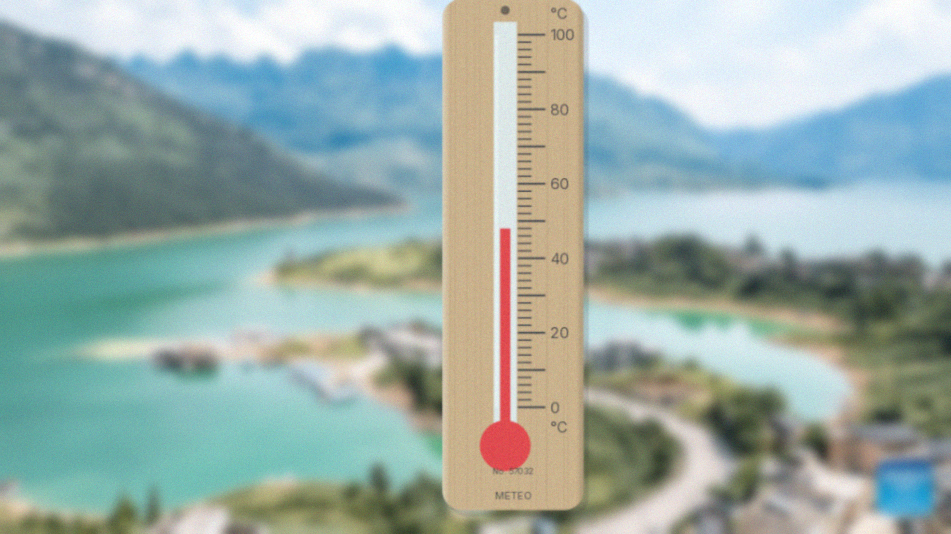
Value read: 48,°C
